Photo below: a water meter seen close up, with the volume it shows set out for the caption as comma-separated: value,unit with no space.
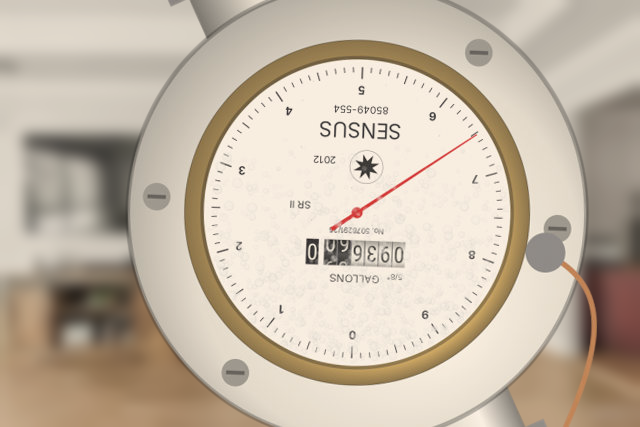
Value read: 936596.5,gal
